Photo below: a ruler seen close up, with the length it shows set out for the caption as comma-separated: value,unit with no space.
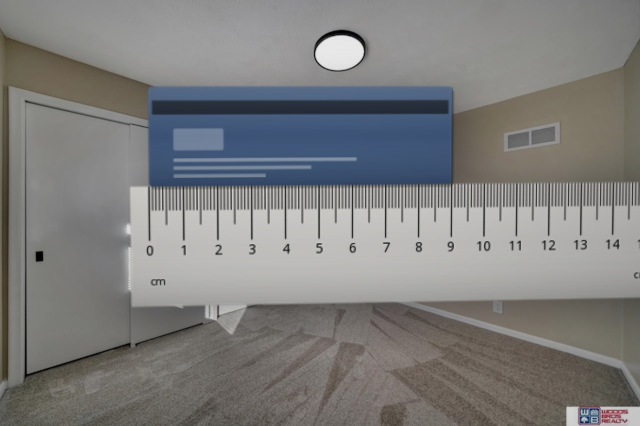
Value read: 9,cm
